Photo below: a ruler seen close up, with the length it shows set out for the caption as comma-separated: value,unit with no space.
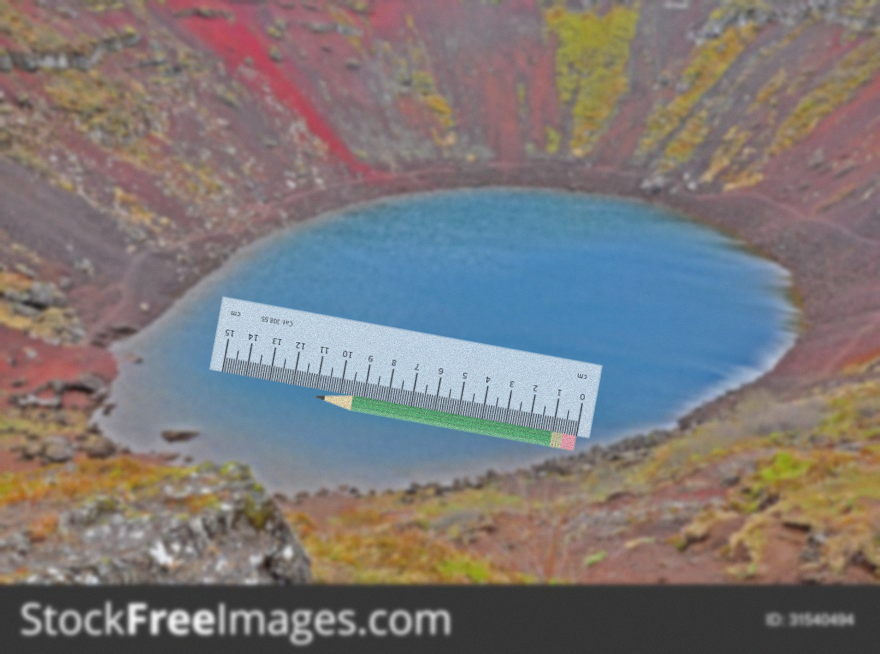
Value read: 11,cm
